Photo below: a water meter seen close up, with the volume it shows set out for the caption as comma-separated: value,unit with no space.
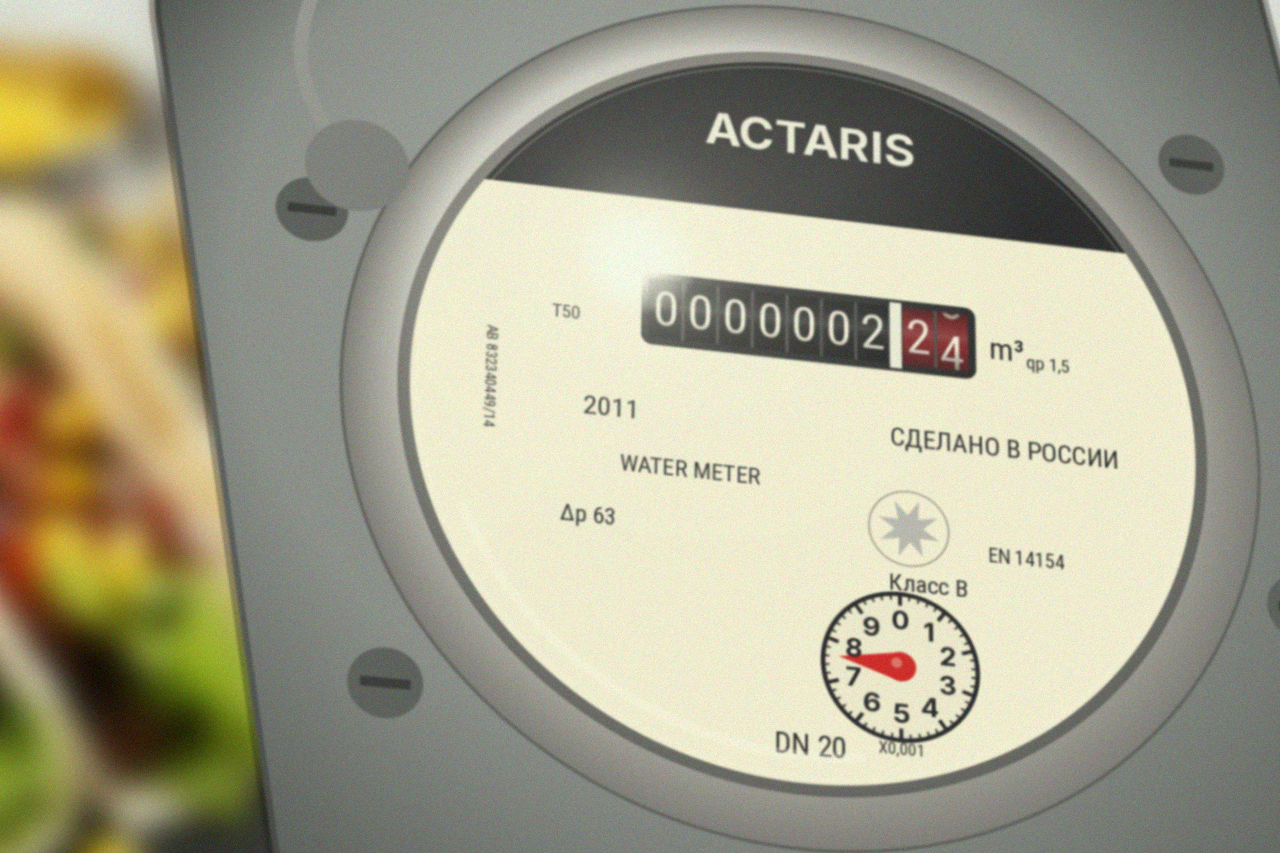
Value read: 2.237,m³
